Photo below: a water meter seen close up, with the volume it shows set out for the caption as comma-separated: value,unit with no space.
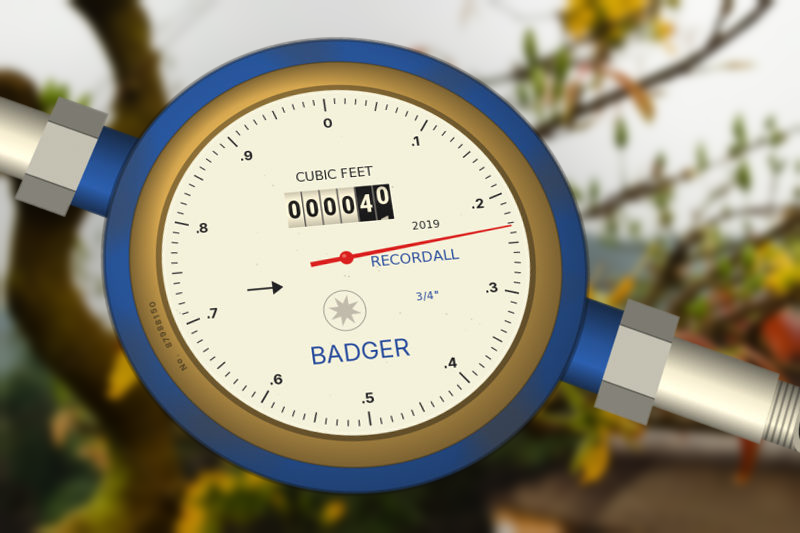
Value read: 40.23,ft³
